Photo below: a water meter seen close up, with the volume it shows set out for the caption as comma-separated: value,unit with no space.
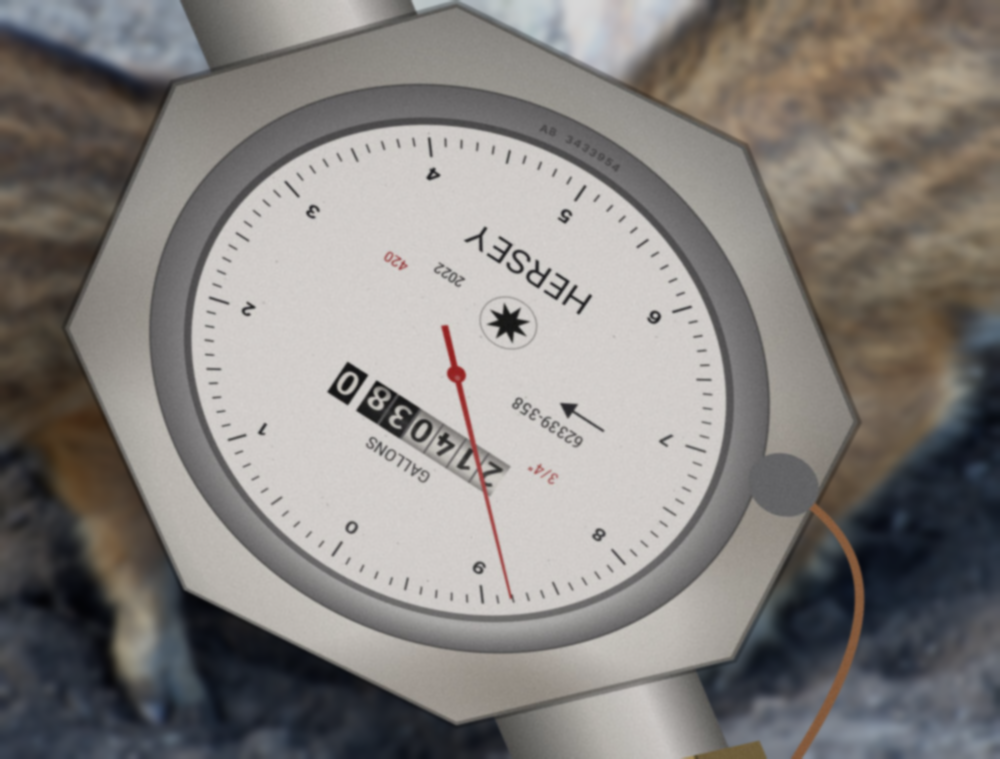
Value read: 2140378.8,gal
